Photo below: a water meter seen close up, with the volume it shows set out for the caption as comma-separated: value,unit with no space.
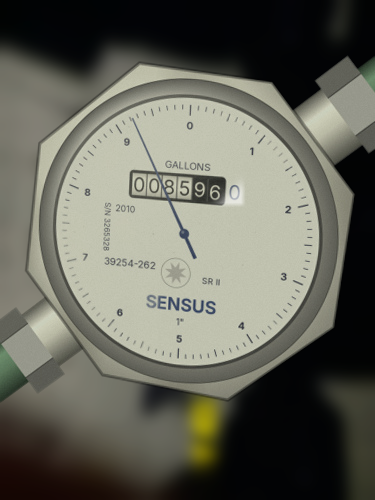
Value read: 85959.2,gal
